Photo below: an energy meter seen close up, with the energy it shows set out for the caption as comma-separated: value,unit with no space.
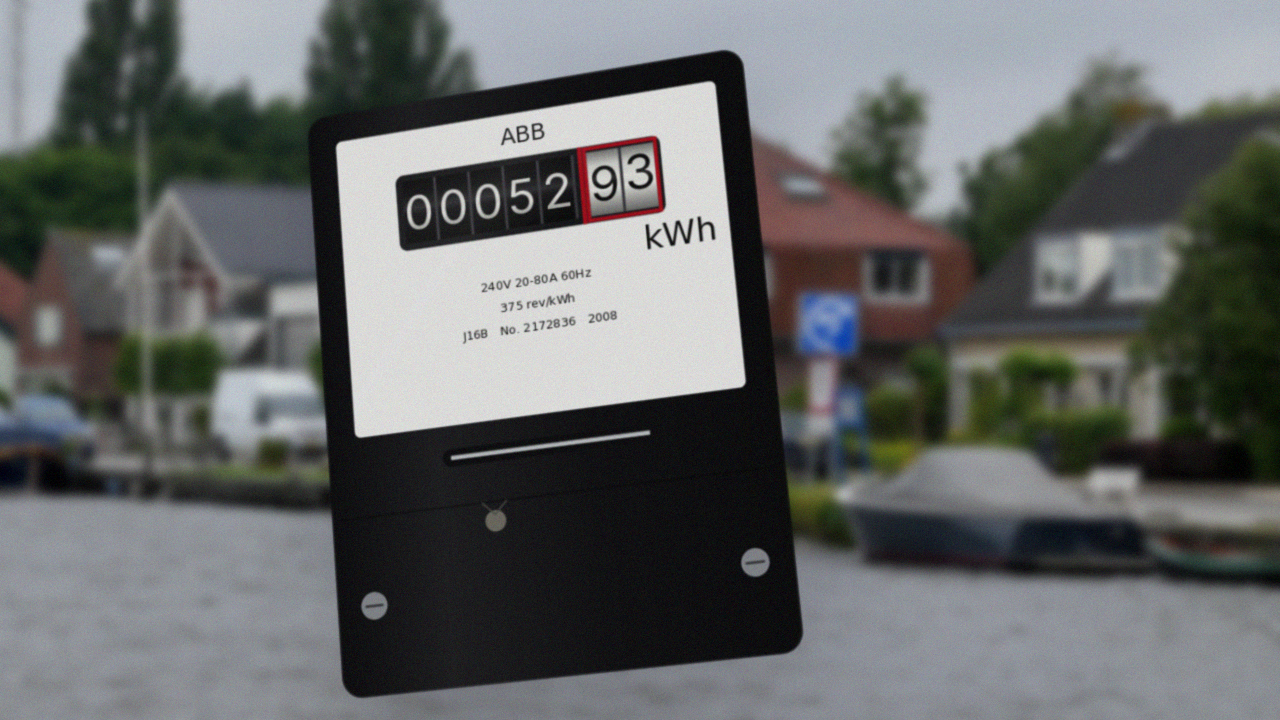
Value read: 52.93,kWh
